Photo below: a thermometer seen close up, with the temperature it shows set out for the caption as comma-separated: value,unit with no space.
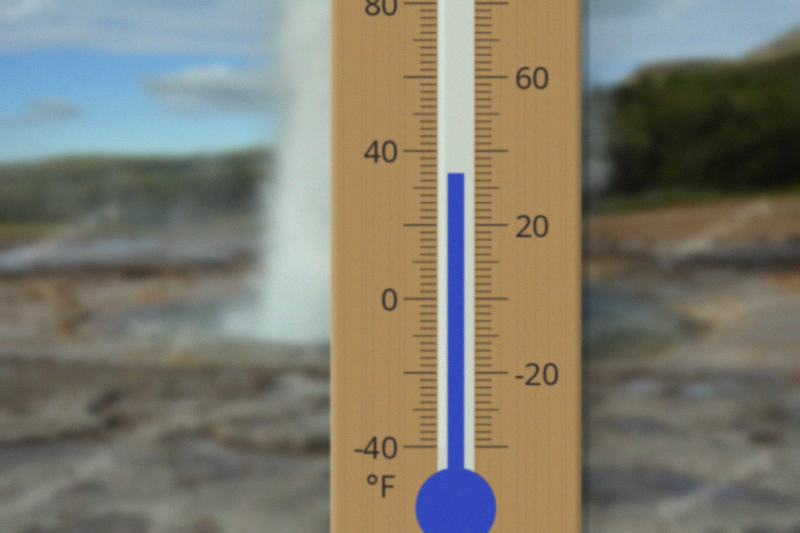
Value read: 34,°F
